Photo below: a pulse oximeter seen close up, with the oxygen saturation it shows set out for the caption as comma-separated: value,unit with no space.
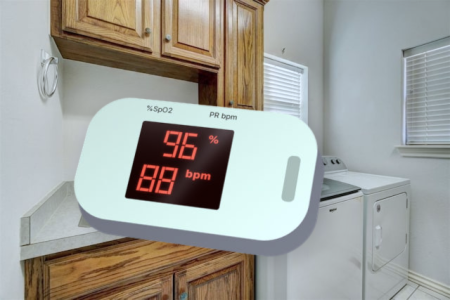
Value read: 96,%
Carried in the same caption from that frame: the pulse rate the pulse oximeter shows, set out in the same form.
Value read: 88,bpm
